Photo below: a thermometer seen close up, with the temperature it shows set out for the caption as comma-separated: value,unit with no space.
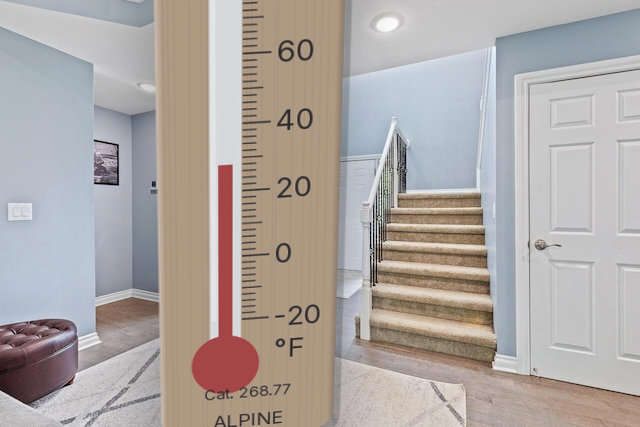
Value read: 28,°F
